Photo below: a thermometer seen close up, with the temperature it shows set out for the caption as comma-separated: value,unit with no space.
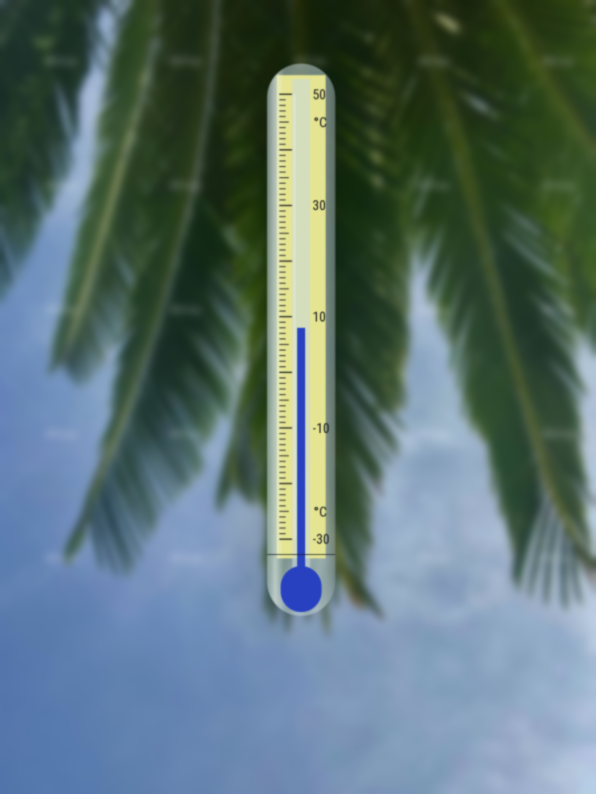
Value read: 8,°C
